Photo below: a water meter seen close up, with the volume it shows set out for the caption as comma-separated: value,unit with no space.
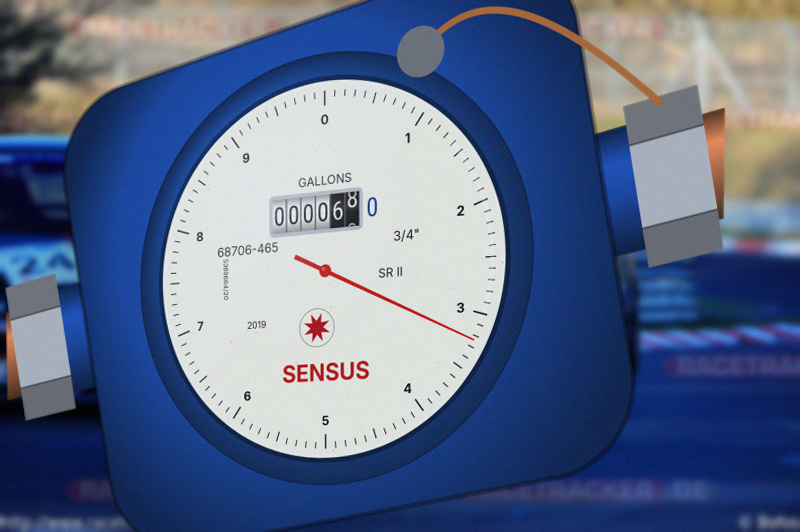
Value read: 683.2,gal
